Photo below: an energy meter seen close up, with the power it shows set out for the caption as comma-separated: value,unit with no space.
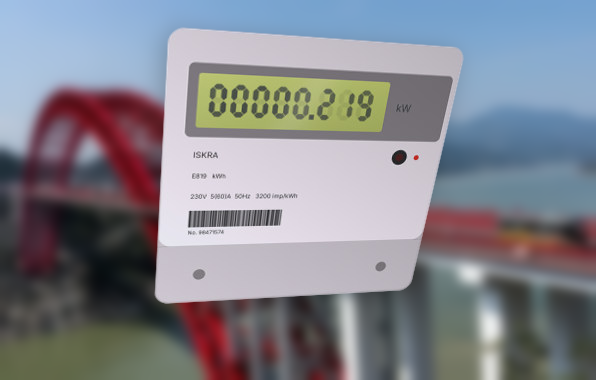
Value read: 0.219,kW
